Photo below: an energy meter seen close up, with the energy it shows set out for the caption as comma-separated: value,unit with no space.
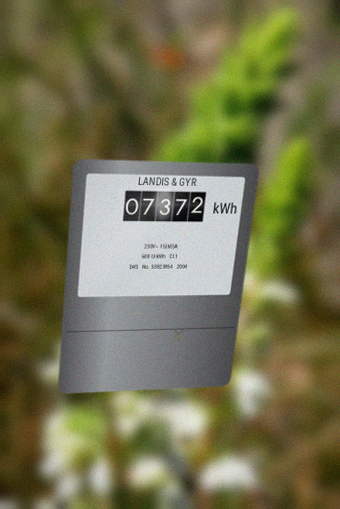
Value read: 7372,kWh
